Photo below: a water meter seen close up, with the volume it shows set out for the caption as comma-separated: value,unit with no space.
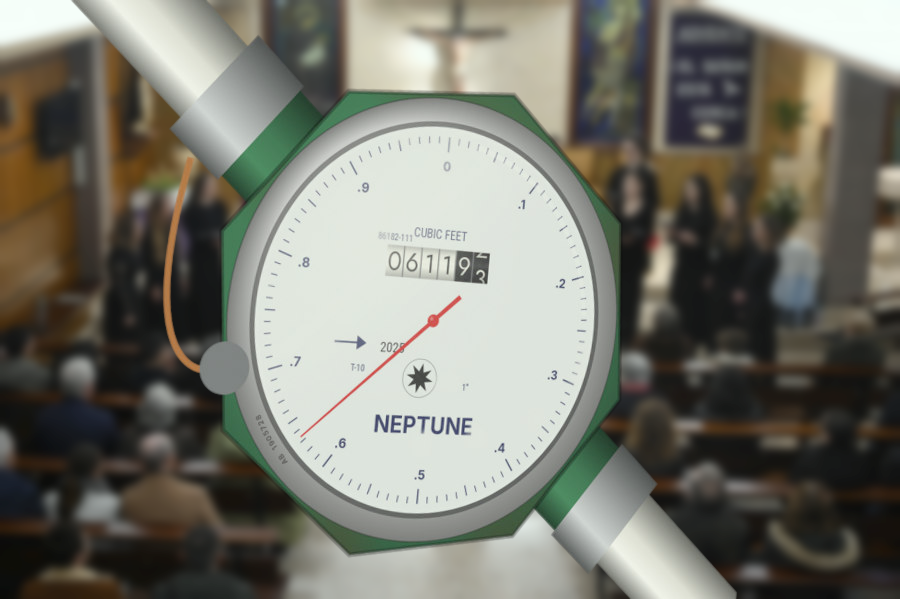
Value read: 61192.63,ft³
